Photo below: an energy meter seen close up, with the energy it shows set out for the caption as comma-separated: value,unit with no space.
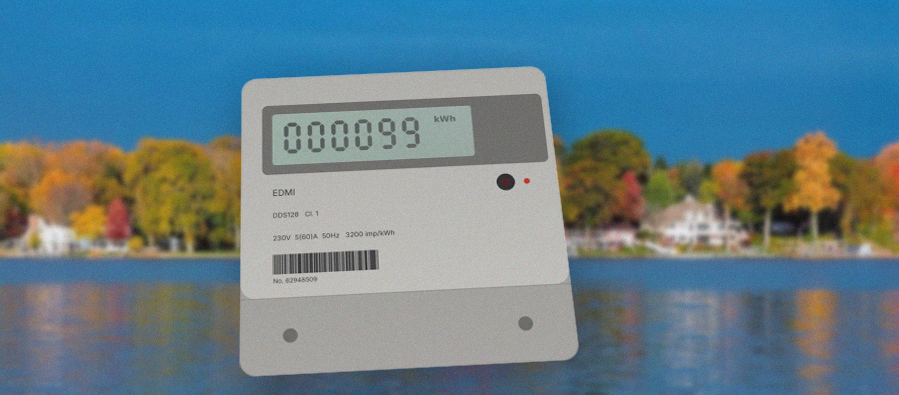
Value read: 99,kWh
